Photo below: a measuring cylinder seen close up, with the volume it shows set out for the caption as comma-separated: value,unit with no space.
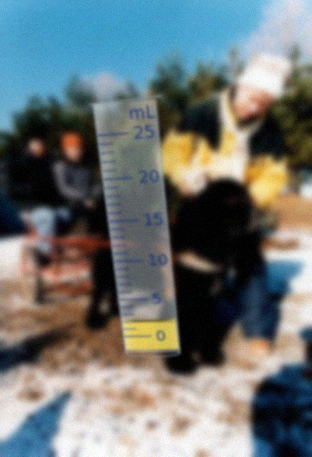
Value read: 2,mL
